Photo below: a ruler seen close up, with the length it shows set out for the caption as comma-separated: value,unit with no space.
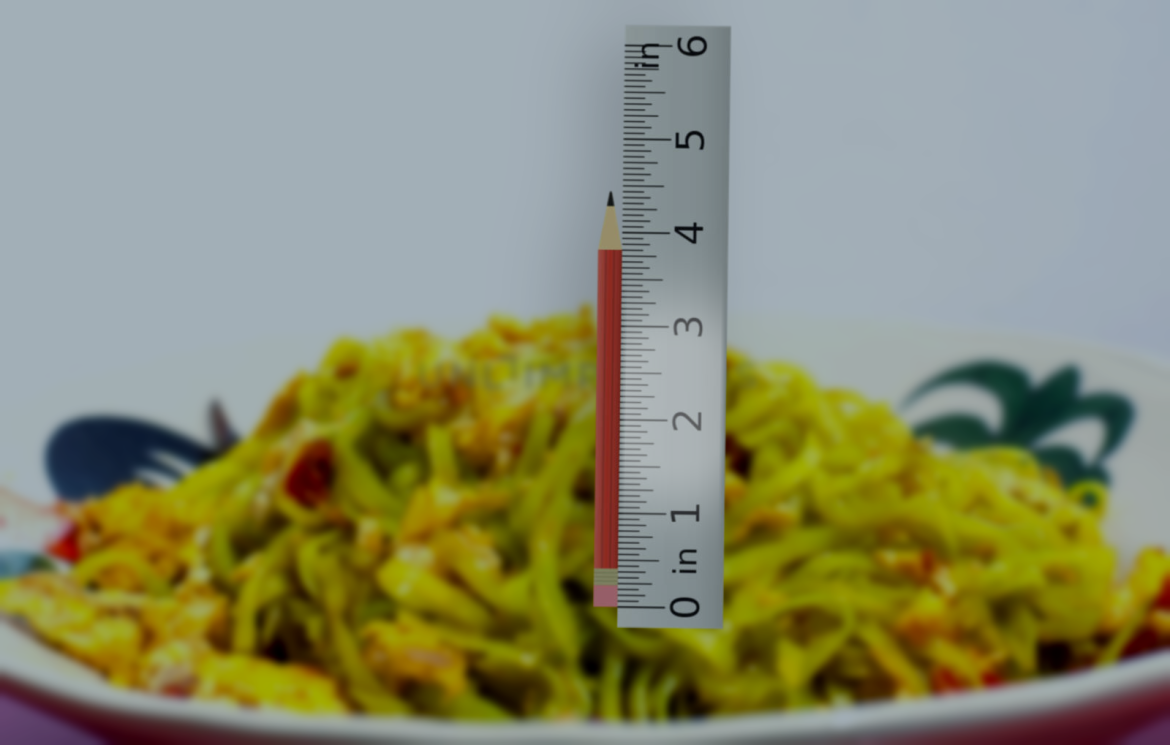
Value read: 4.4375,in
